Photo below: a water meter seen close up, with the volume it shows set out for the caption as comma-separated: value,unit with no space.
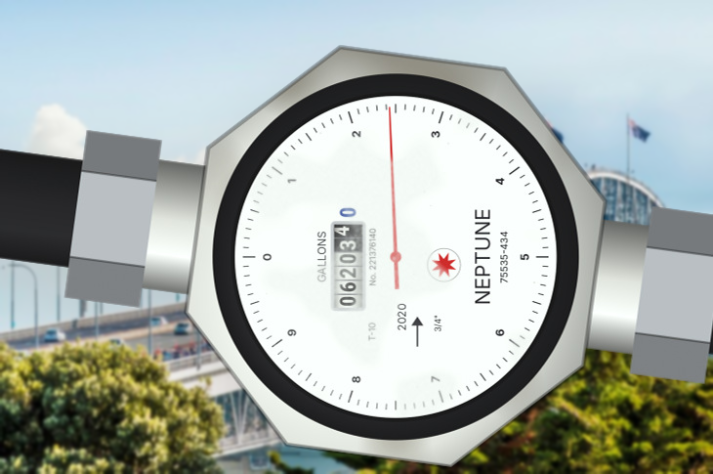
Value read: 620342.4,gal
